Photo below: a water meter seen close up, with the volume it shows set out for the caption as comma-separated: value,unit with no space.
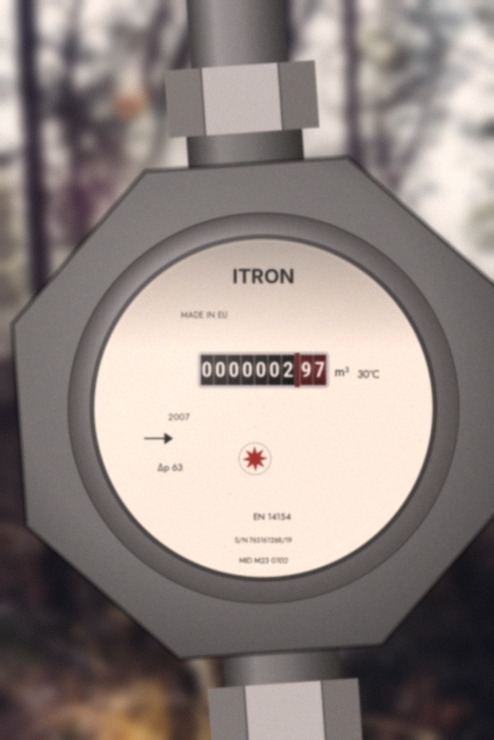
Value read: 2.97,m³
